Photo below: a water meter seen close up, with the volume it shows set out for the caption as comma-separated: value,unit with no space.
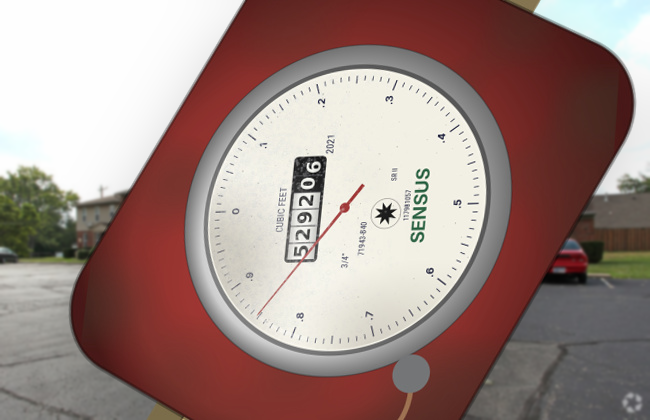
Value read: 529205.85,ft³
